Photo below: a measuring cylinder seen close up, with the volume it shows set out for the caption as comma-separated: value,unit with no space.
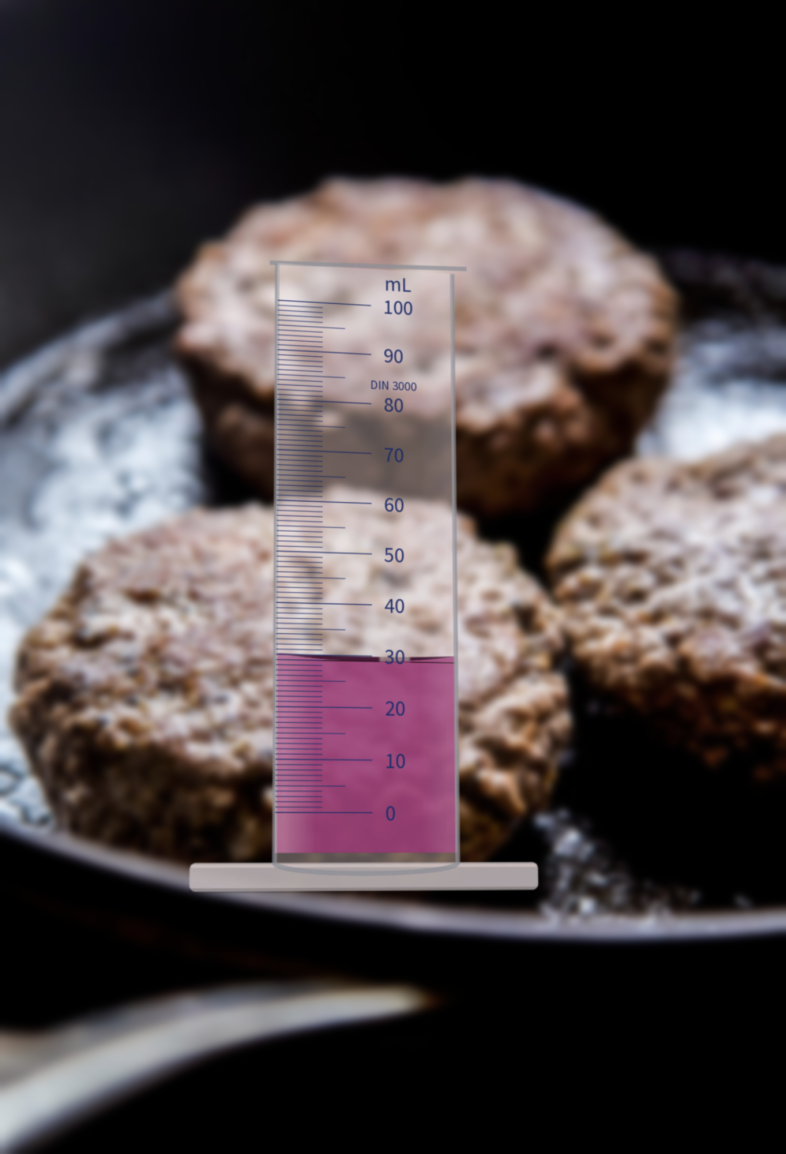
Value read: 29,mL
